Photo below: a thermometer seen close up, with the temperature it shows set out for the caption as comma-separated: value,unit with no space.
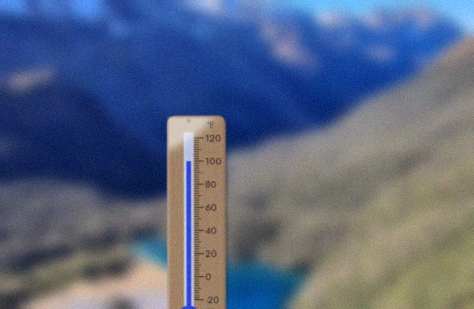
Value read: 100,°F
